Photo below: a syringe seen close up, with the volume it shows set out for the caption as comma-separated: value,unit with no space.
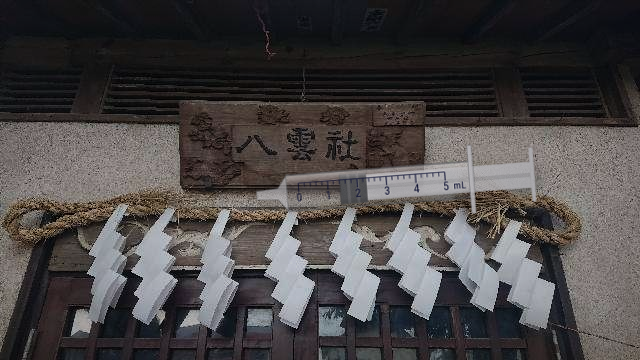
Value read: 1.4,mL
